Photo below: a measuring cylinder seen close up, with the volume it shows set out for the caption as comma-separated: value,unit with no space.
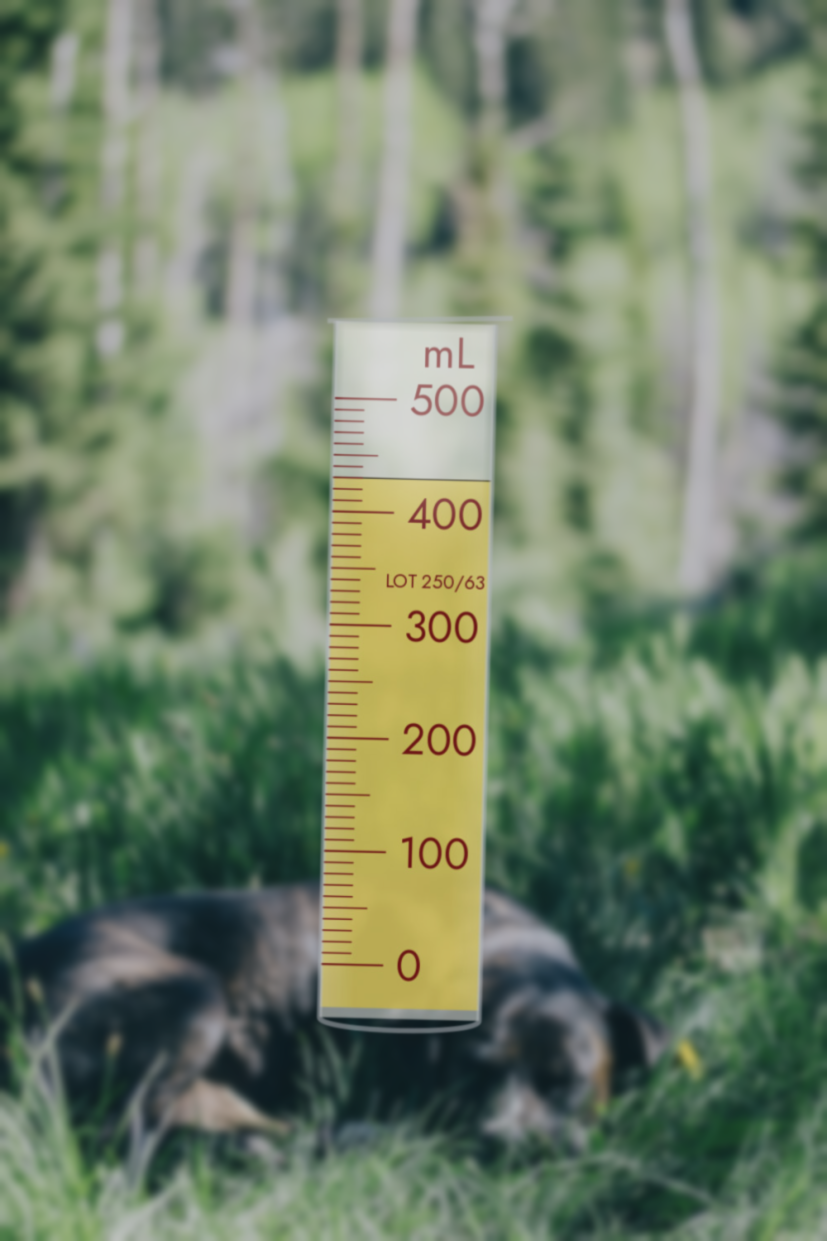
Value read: 430,mL
